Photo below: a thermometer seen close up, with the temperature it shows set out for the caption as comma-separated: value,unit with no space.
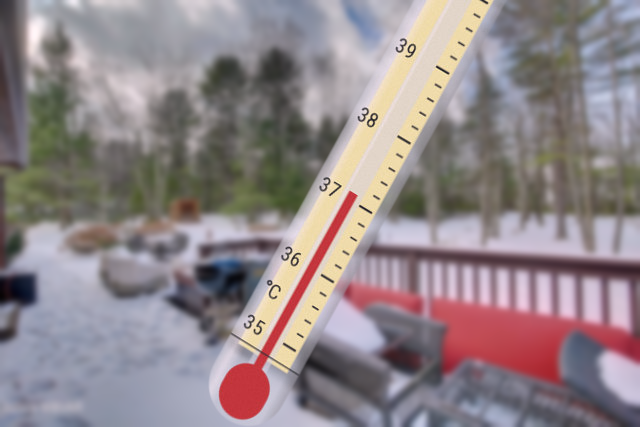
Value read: 37.1,°C
